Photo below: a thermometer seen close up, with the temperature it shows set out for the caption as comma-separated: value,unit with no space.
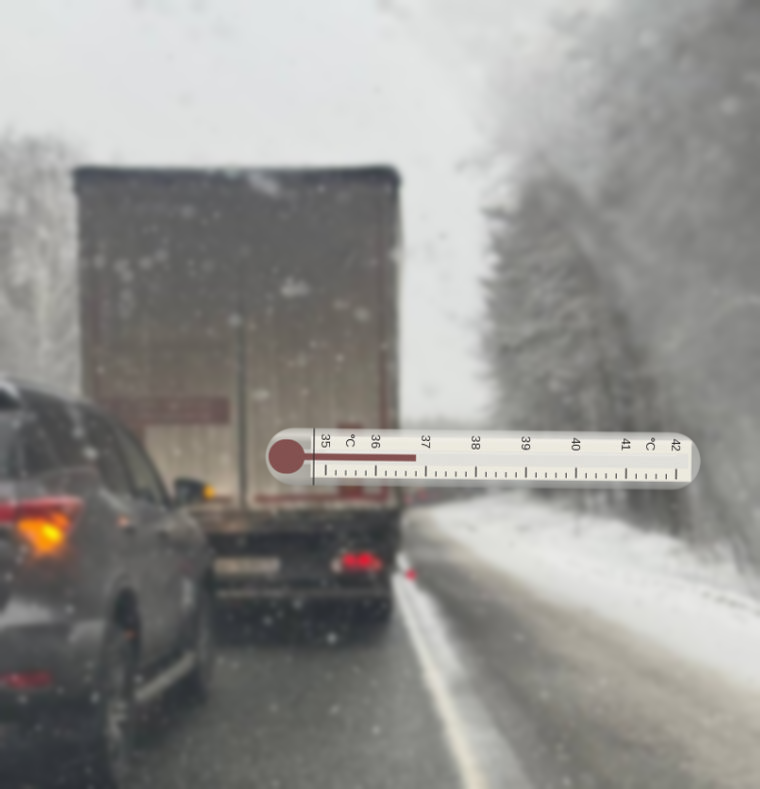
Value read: 36.8,°C
